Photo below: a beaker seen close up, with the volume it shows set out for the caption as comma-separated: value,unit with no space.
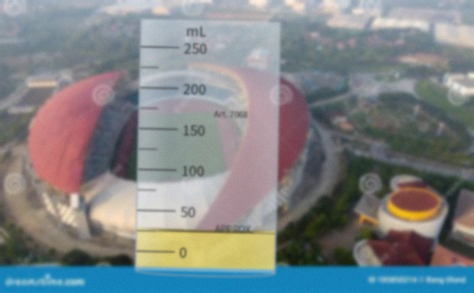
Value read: 25,mL
